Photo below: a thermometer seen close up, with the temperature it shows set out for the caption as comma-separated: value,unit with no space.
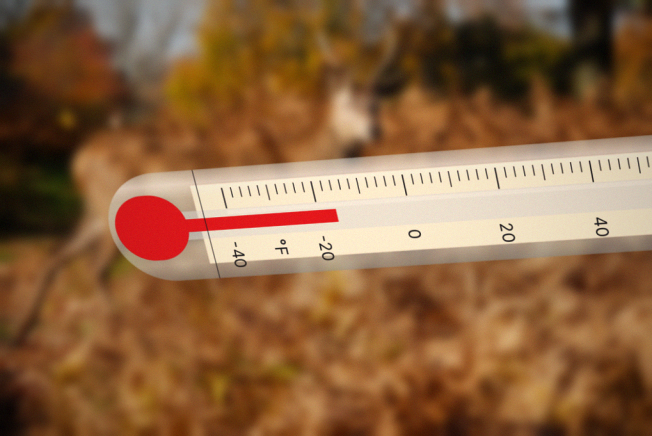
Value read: -16,°F
